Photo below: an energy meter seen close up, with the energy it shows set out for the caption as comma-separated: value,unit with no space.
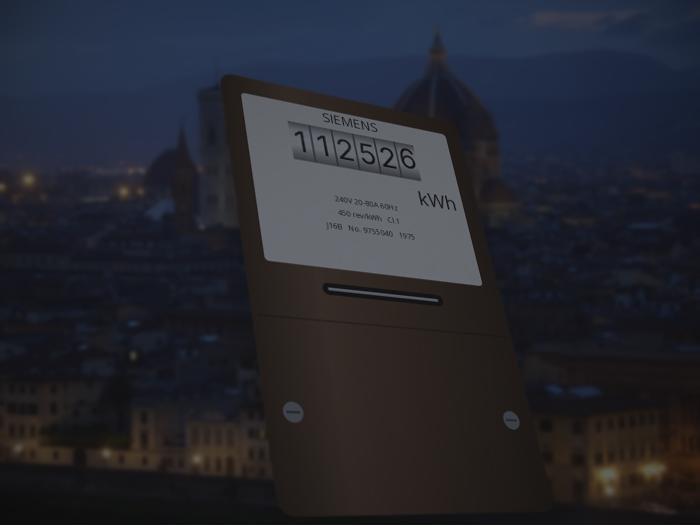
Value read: 112526,kWh
